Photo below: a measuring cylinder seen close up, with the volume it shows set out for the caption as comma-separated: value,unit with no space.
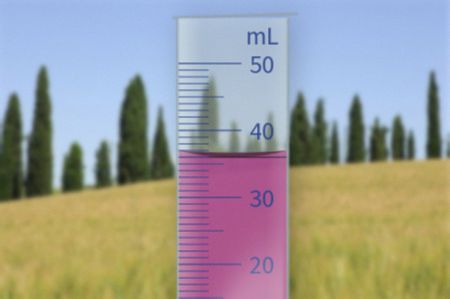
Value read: 36,mL
